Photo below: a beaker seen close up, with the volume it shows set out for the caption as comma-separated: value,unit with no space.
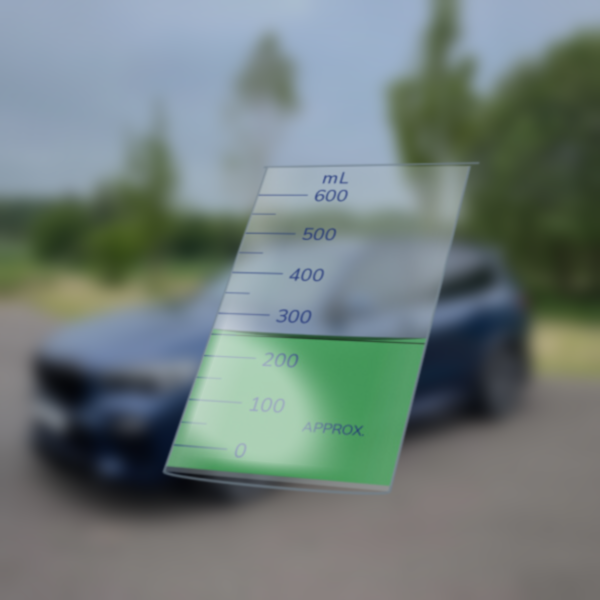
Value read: 250,mL
